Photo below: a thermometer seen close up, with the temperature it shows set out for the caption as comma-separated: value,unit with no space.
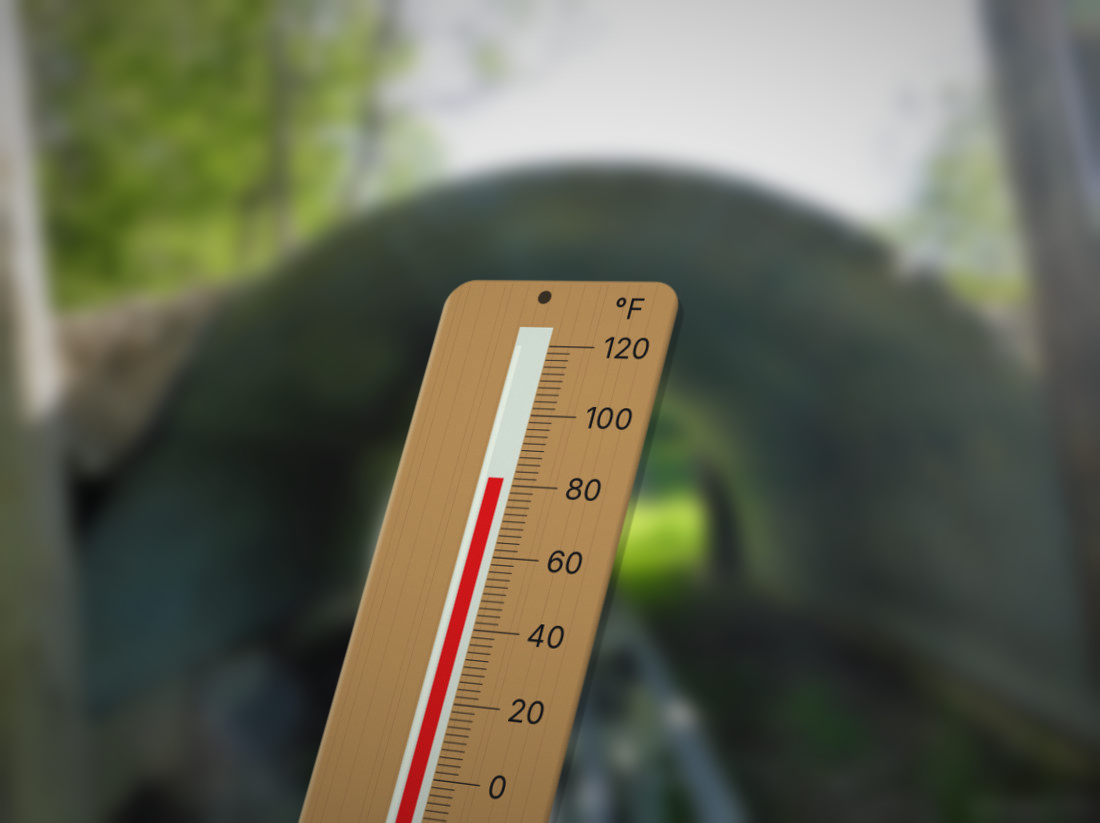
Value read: 82,°F
